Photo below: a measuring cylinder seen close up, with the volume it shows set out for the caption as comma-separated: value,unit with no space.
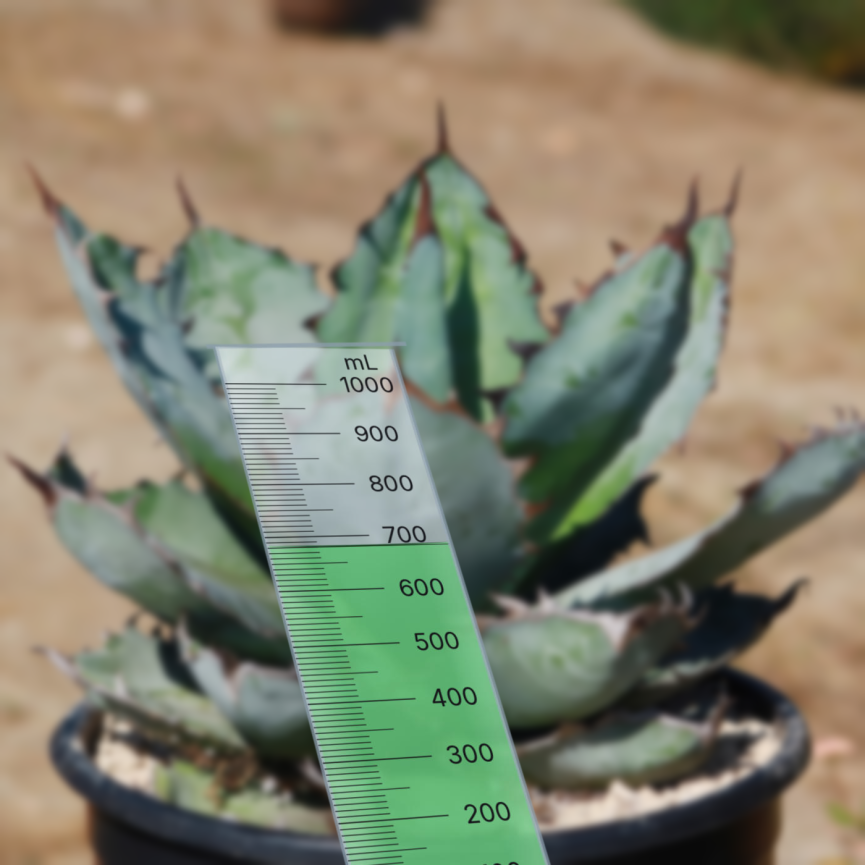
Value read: 680,mL
